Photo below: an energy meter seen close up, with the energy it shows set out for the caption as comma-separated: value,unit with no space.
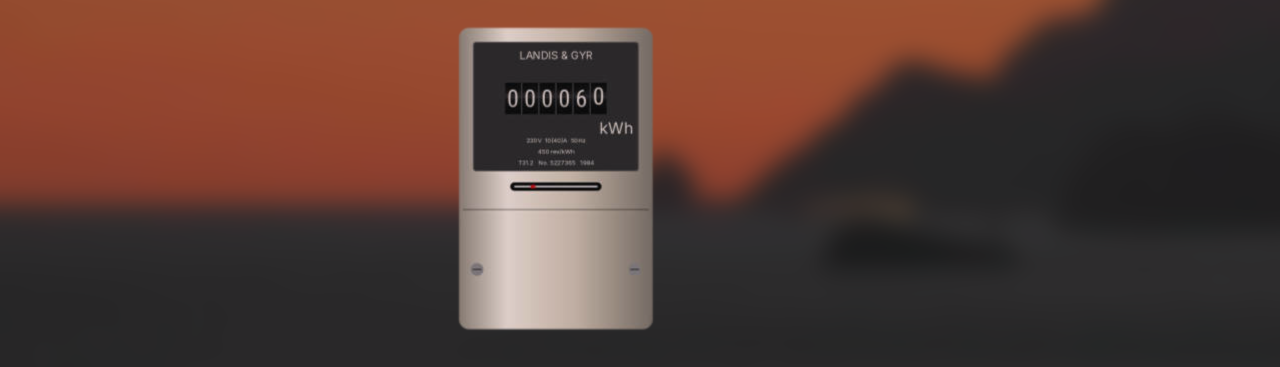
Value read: 60,kWh
